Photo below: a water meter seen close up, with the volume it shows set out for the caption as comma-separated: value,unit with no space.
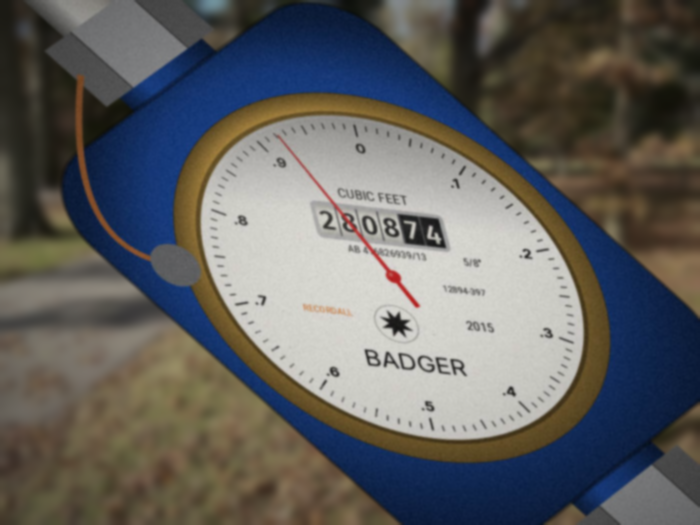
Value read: 280873.92,ft³
